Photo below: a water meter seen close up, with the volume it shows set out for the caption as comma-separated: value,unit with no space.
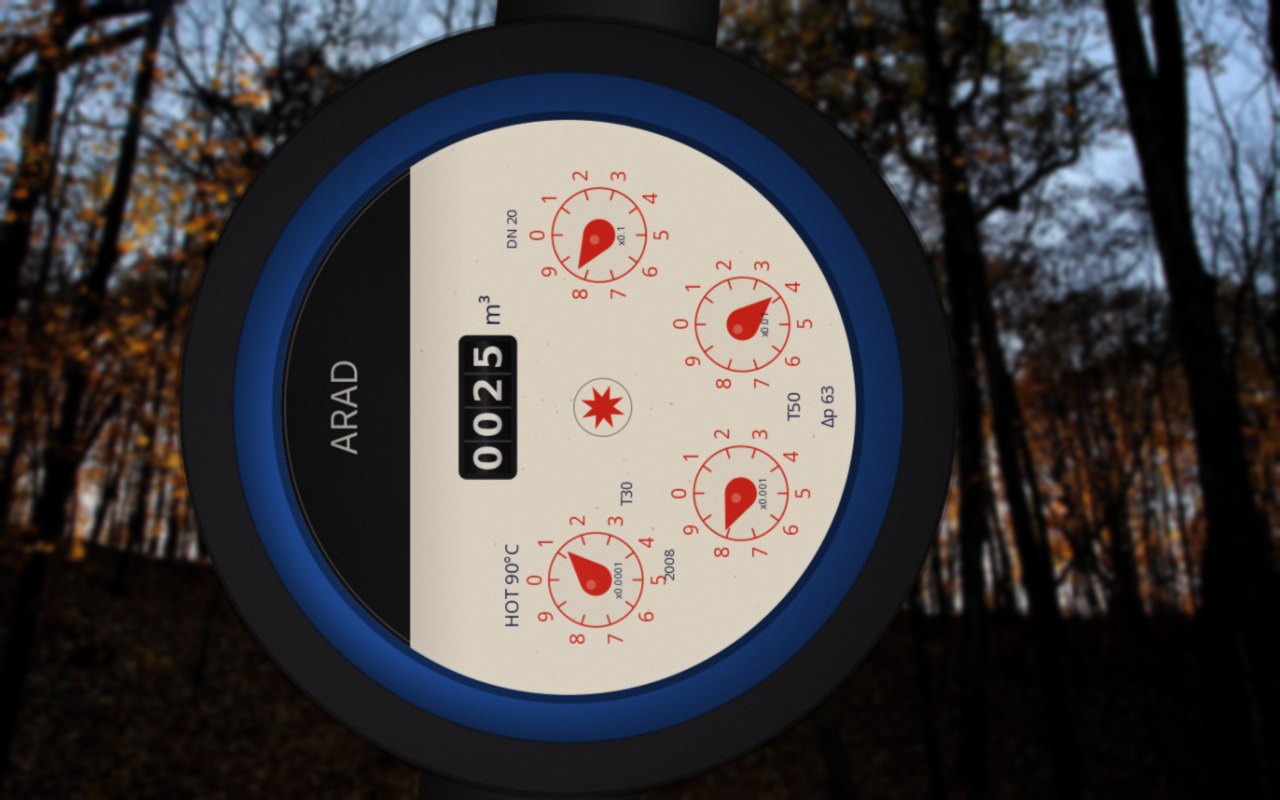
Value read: 25.8381,m³
